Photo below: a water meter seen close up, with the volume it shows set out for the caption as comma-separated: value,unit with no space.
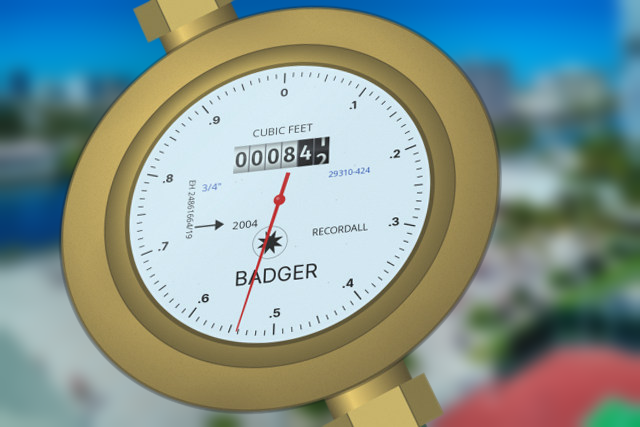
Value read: 841.54,ft³
